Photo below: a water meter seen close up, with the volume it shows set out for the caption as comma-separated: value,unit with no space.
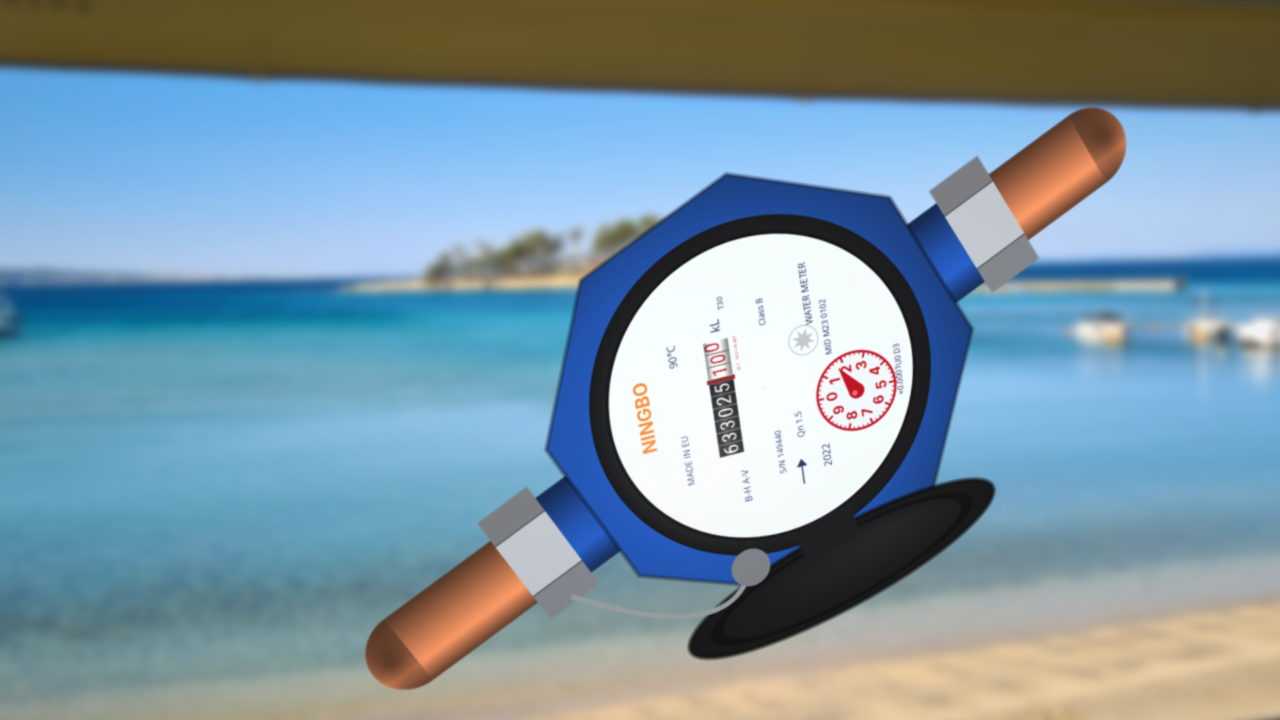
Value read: 633025.1001,kL
